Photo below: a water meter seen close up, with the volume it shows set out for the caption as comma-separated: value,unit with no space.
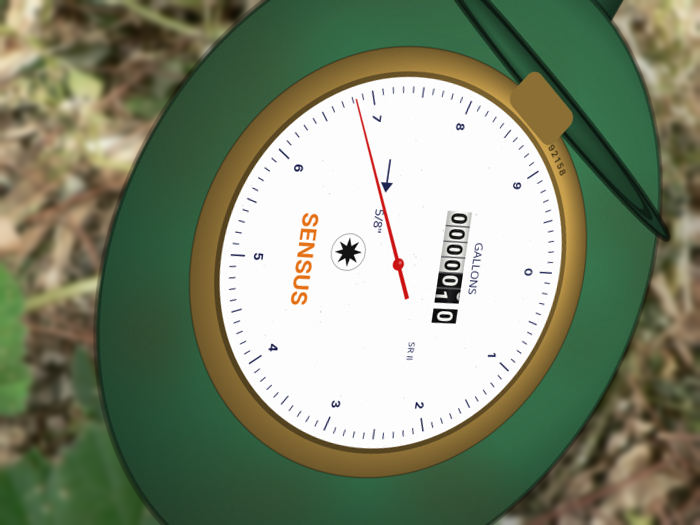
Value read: 6.8,gal
